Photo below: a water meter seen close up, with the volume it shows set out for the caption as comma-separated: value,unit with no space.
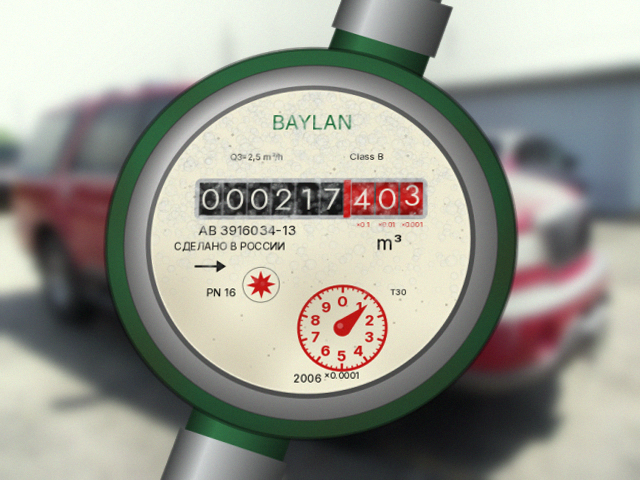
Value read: 217.4031,m³
